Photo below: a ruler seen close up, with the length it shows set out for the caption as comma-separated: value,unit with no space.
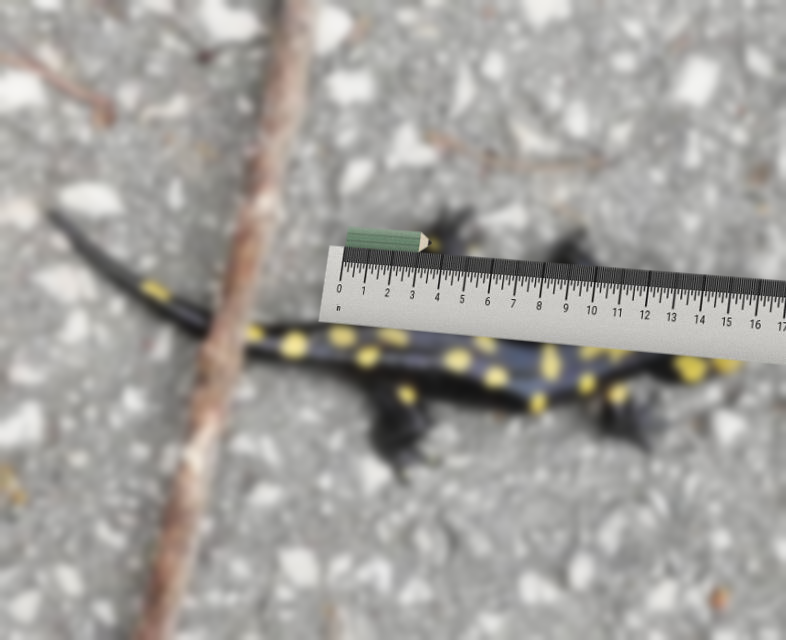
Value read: 3.5,in
